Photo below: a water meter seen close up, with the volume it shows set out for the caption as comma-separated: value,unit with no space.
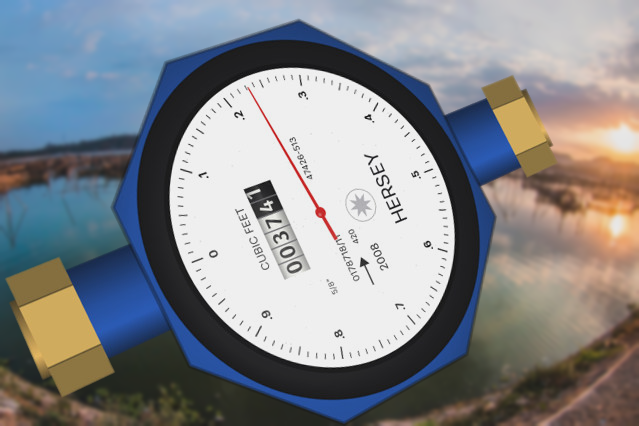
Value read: 3741.23,ft³
